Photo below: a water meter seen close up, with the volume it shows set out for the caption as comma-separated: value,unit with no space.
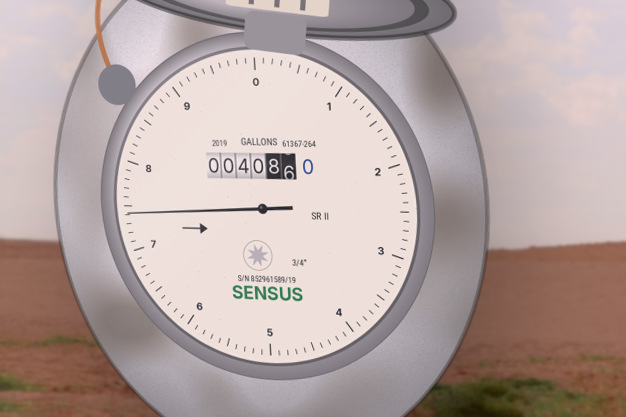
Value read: 40857.4,gal
